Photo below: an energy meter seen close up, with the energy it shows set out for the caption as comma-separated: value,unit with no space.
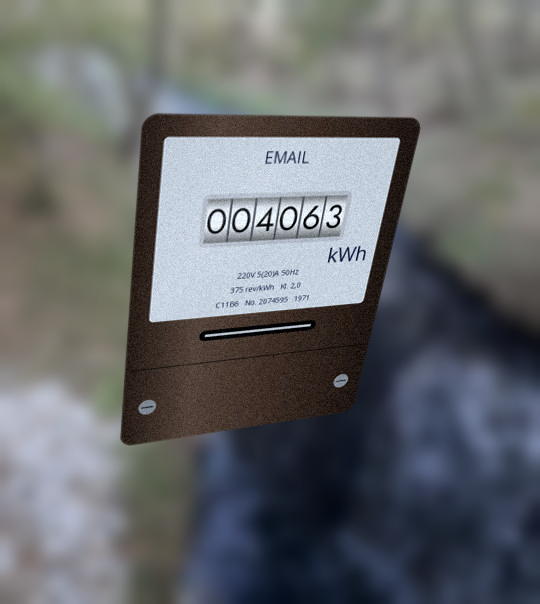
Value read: 4063,kWh
